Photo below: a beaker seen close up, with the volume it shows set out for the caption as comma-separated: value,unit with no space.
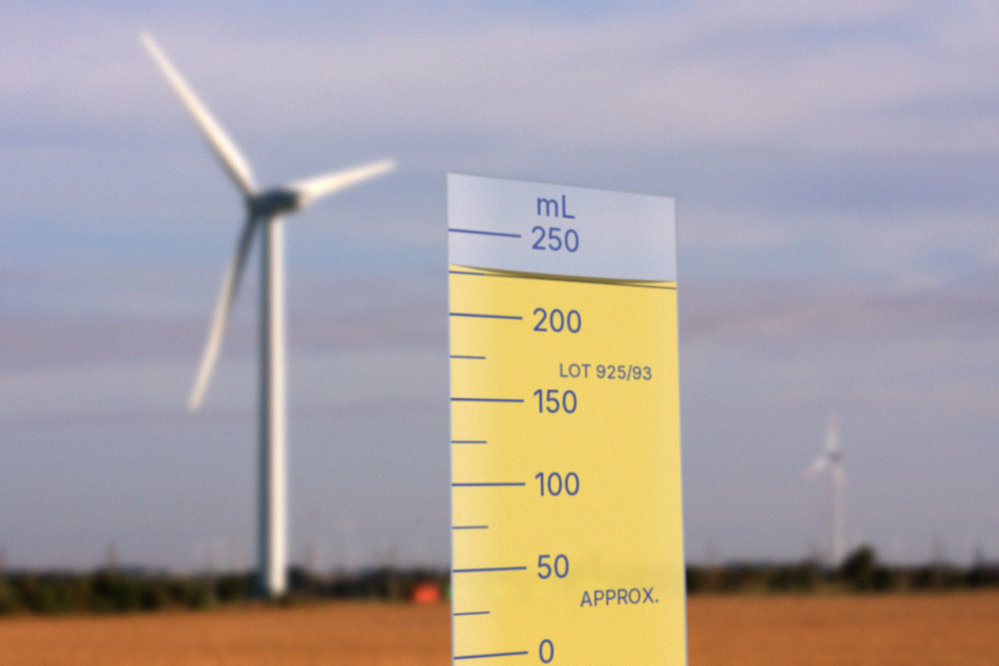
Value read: 225,mL
